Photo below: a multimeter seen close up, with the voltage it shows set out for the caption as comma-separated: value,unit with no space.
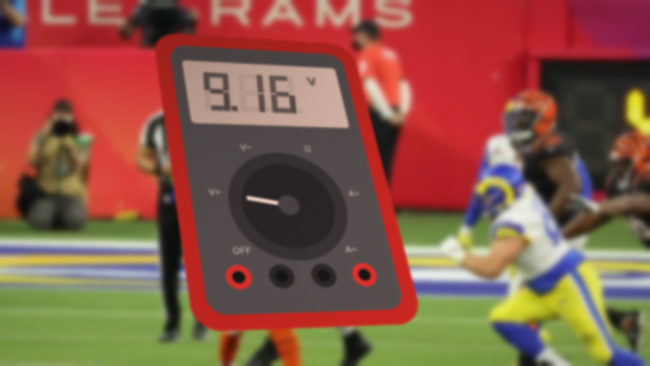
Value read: 9.16,V
